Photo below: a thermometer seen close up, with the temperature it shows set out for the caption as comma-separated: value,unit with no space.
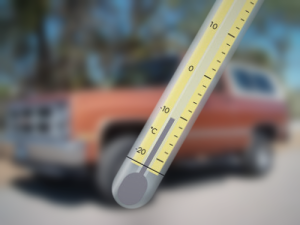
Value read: -11,°C
